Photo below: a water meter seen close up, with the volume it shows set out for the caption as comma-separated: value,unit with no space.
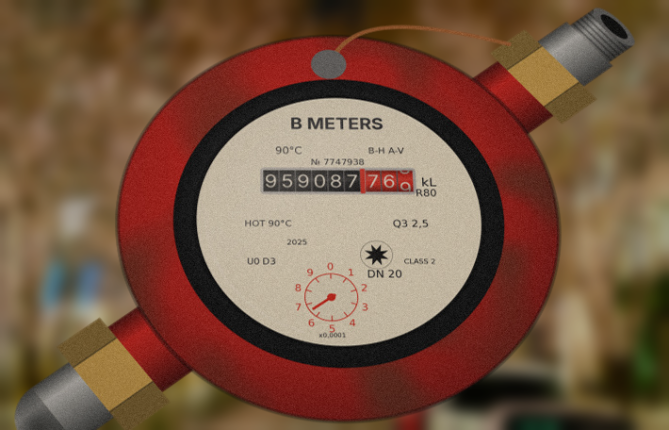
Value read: 959087.7686,kL
